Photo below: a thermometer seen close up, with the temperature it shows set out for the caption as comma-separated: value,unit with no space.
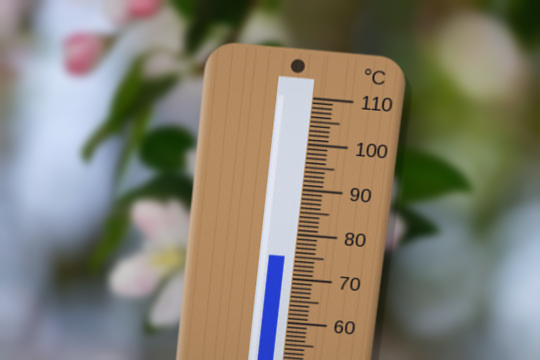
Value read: 75,°C
